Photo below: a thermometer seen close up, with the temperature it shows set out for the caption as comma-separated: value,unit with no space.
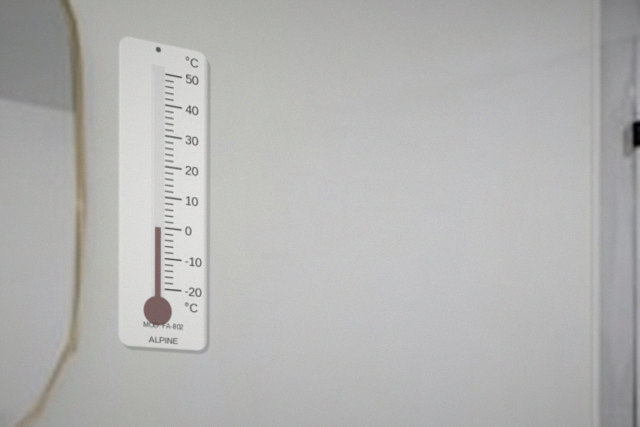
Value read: 0,°C
